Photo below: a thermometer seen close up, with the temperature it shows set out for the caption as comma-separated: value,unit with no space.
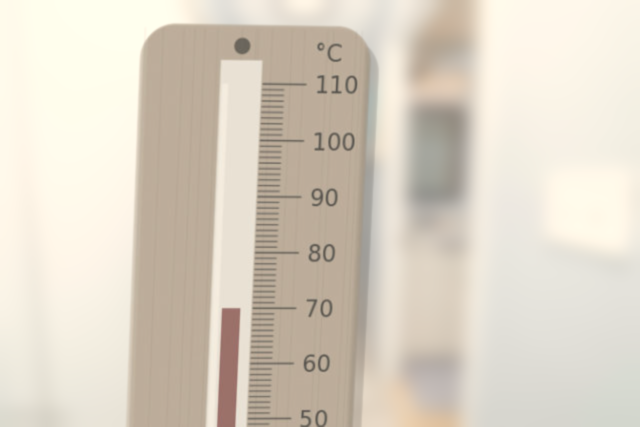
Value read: 70,°C
